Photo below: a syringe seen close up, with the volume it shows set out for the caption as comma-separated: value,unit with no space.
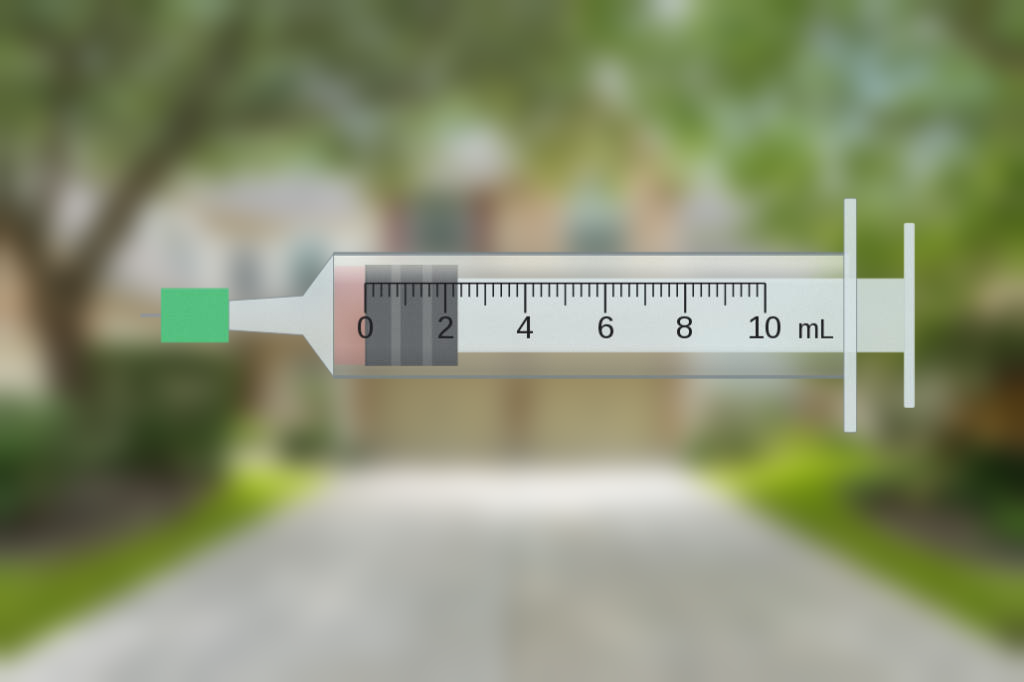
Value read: 0,mL
